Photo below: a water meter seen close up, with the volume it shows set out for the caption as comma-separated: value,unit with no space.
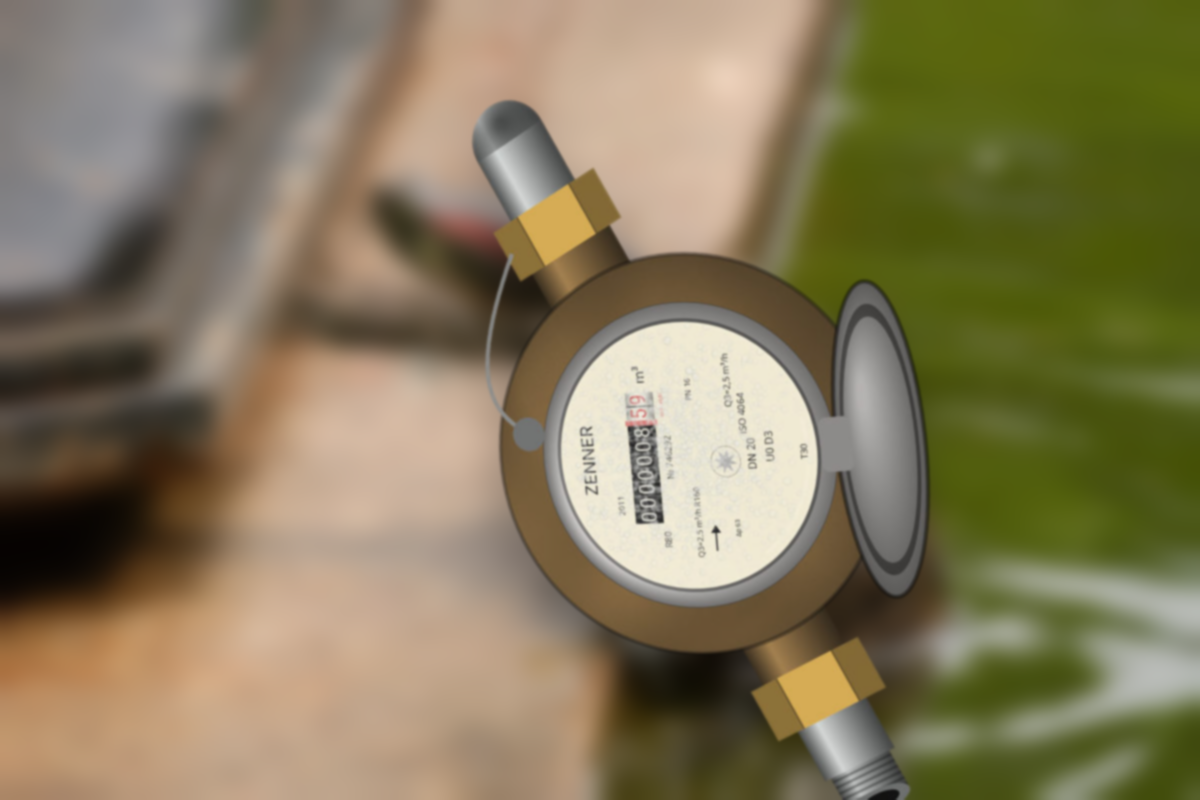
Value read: 8.59,m³
